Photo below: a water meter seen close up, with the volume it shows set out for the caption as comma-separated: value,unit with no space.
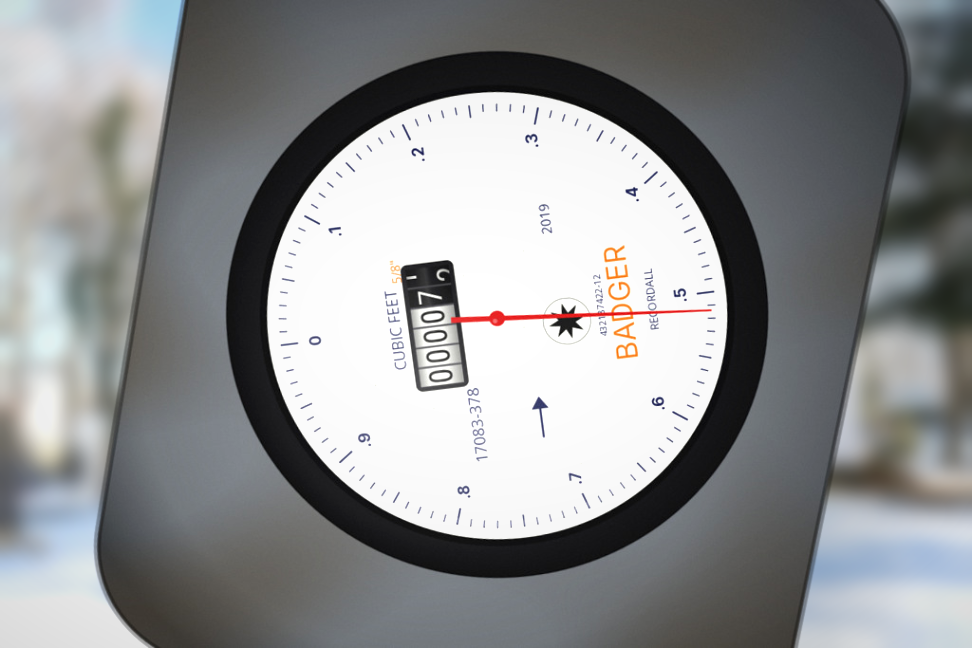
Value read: 71.51,ft³
